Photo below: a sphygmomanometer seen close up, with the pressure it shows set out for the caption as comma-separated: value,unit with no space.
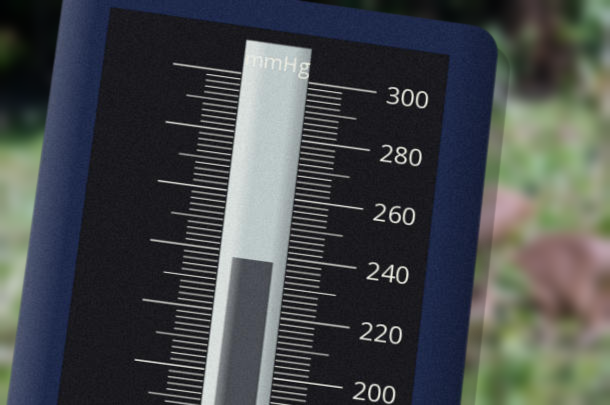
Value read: 238,mmHg
